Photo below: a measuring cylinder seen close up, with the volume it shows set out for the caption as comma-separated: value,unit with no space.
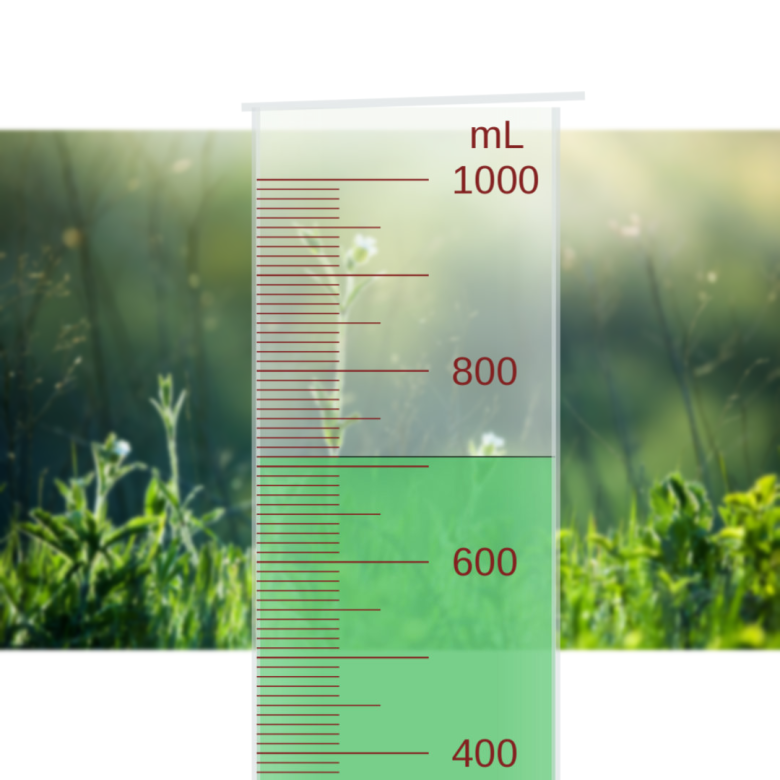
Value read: 710,mL
